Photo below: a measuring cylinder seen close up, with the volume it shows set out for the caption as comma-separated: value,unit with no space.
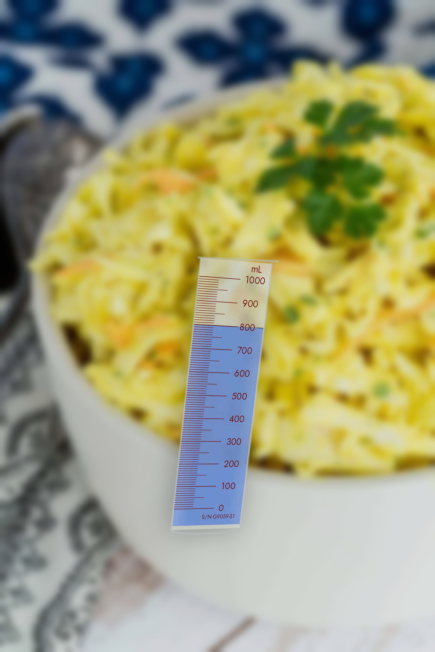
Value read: 800,mL
